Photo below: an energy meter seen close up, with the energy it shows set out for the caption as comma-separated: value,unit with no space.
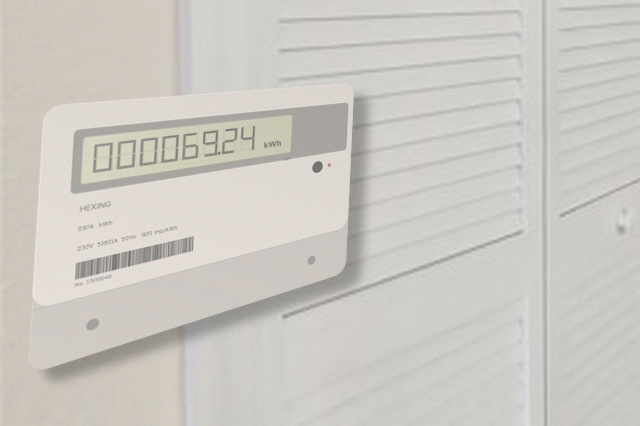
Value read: 69.24,kWh
